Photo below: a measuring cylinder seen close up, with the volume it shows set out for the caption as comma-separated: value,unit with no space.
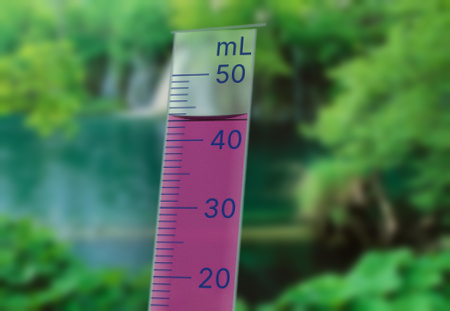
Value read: 43,mL
